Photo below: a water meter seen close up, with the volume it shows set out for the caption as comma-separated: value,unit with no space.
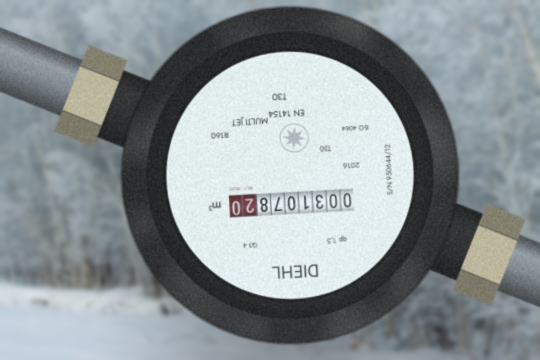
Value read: 31078.20,m³
